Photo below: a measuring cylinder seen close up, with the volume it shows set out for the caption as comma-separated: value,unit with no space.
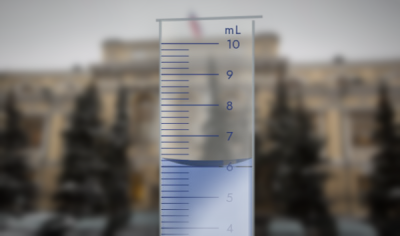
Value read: 6,mL
